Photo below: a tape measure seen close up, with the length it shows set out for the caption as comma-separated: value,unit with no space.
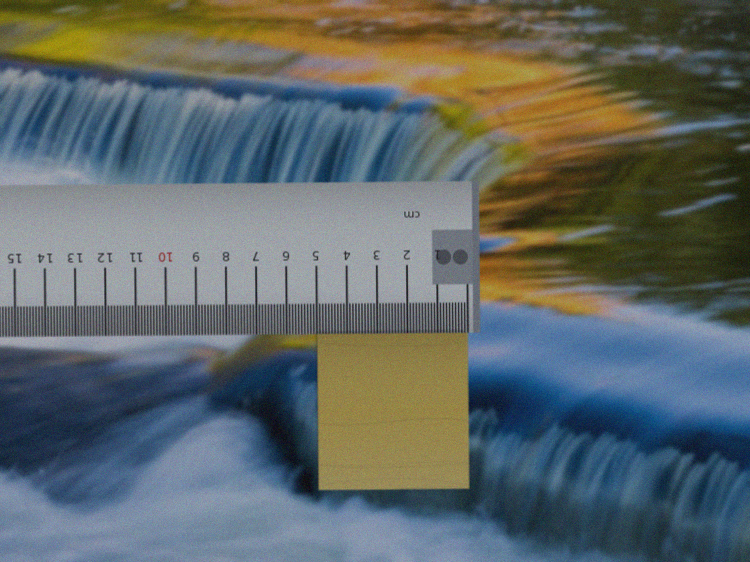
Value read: 5,cm
